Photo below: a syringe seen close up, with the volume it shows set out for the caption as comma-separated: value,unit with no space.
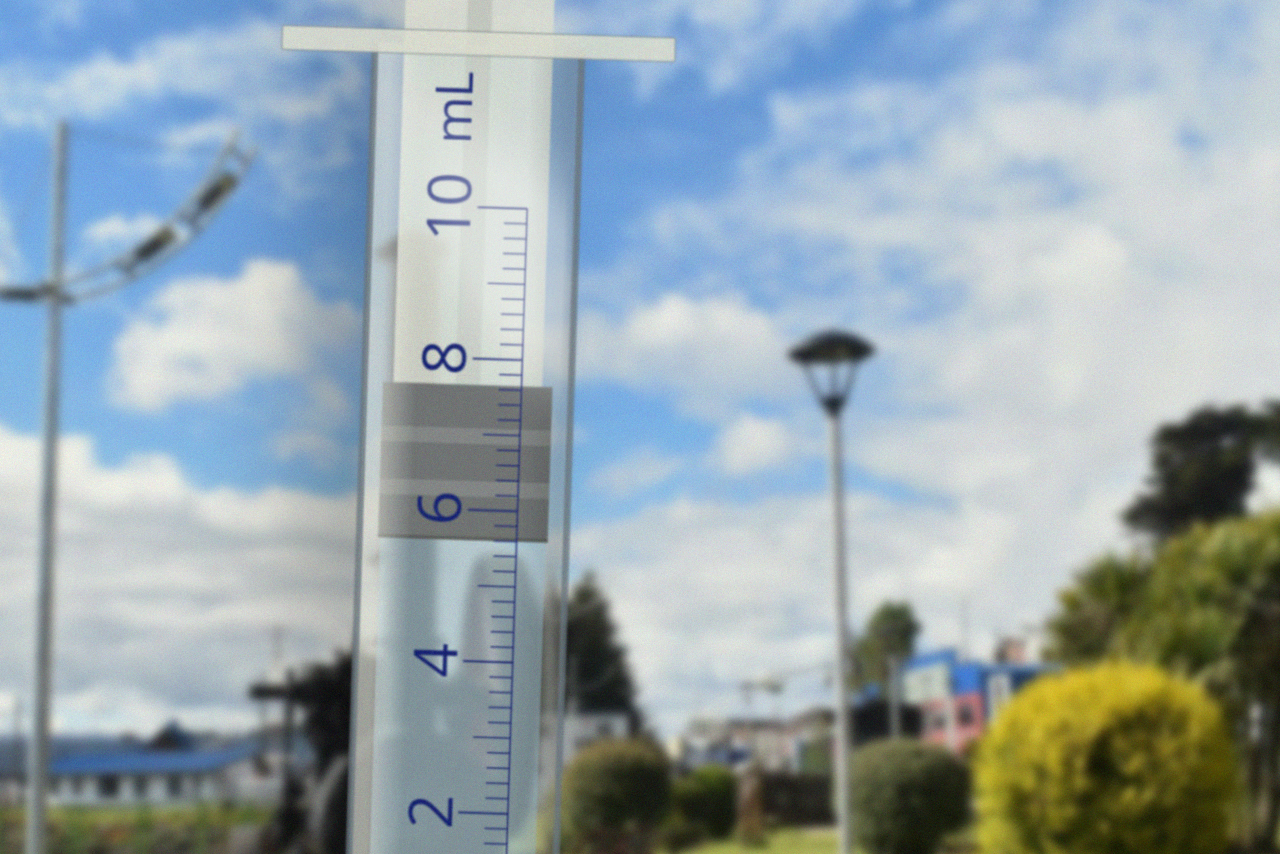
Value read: 5.6,mL
